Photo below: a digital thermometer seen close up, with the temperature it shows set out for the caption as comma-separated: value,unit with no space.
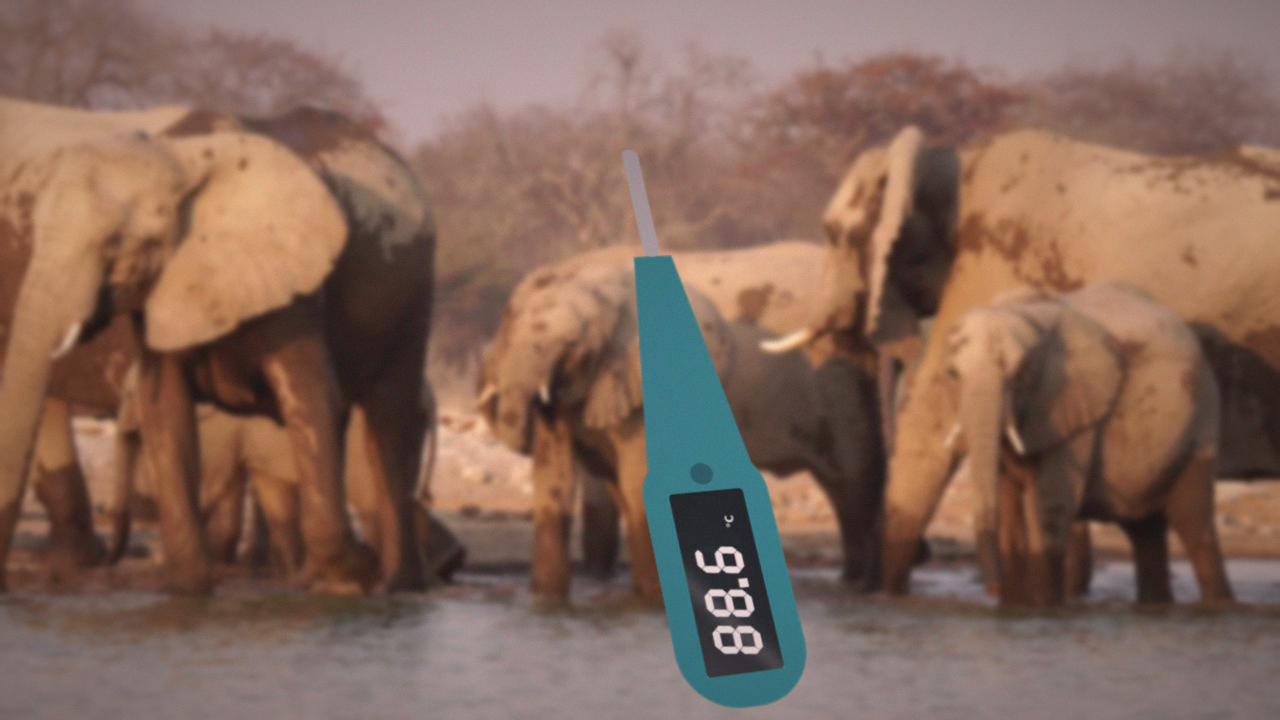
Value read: 88.6,°C
